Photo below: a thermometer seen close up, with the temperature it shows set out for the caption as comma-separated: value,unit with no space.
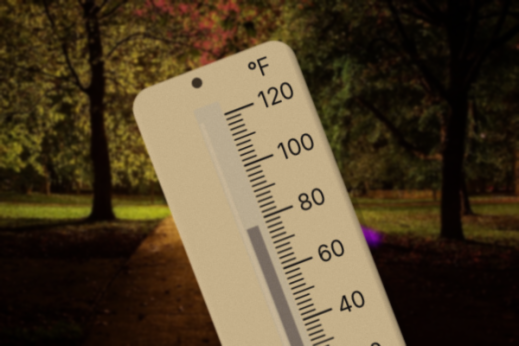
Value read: 78,°F
